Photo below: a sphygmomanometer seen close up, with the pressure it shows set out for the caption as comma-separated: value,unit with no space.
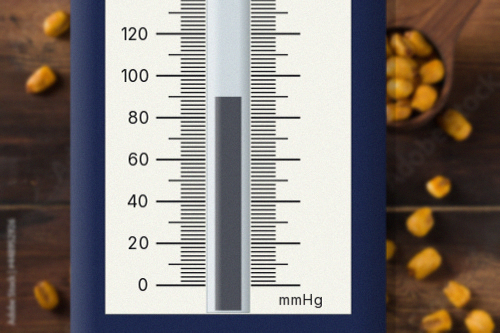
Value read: 90,mmHg
